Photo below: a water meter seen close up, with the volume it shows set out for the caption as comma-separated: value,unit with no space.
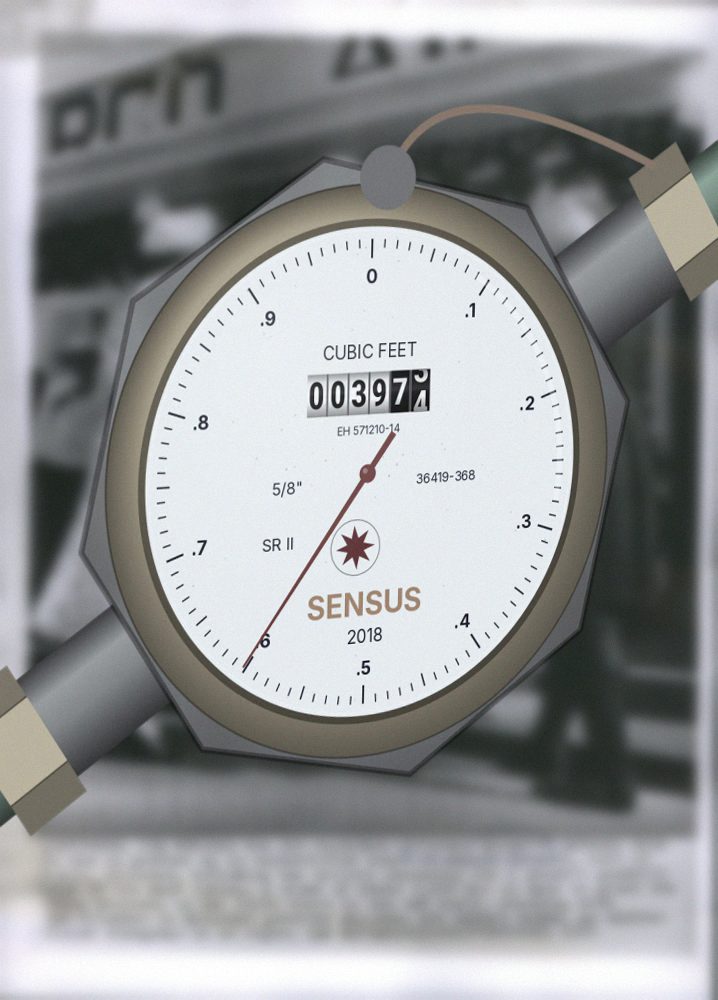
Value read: 3973.60,ft³
